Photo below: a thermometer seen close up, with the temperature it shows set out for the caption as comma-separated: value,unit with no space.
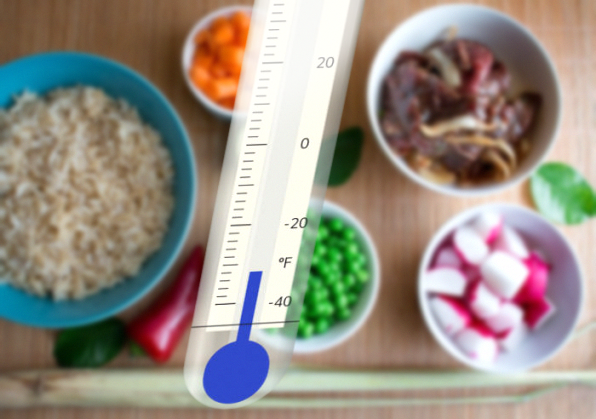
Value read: -32,°F
